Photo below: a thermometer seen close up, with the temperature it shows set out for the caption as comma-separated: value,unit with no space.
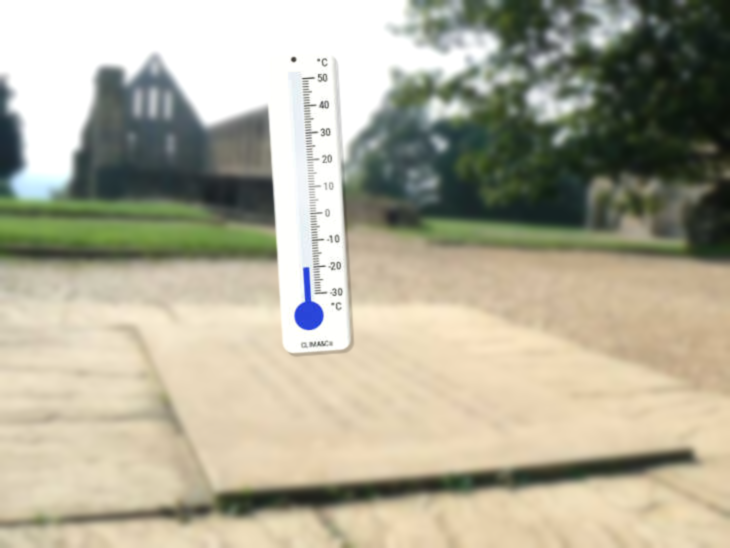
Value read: -20,°C
